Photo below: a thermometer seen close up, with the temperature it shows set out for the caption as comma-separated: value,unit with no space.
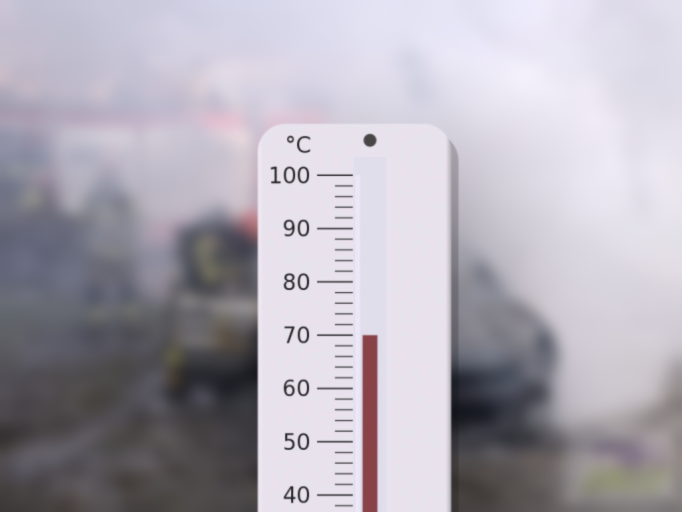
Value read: 70,°C
